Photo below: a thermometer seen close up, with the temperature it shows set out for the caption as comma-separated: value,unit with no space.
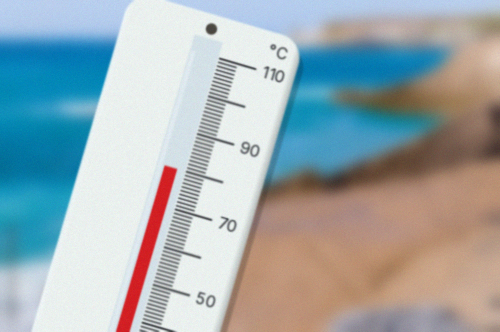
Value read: 80,°C
